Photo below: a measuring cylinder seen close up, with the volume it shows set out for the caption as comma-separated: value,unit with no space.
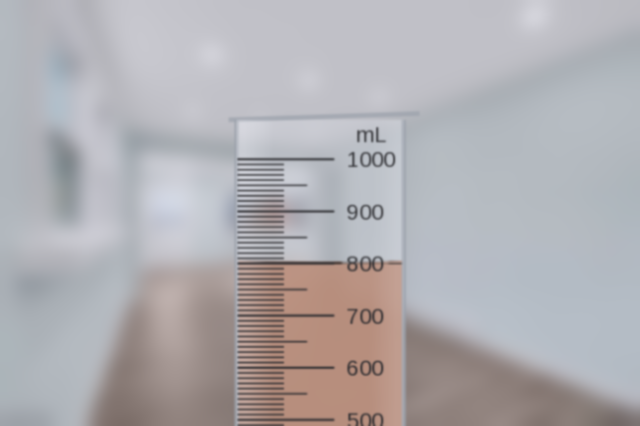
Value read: 800,mL
